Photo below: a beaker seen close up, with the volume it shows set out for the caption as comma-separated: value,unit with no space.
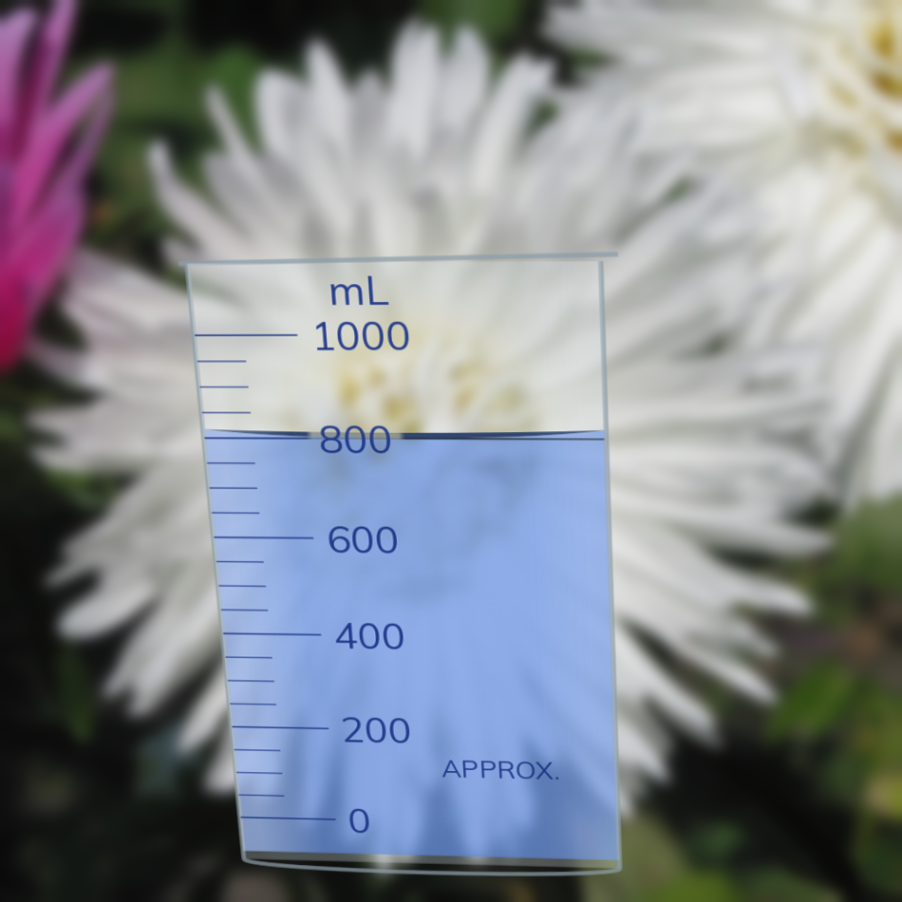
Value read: 800,mL
